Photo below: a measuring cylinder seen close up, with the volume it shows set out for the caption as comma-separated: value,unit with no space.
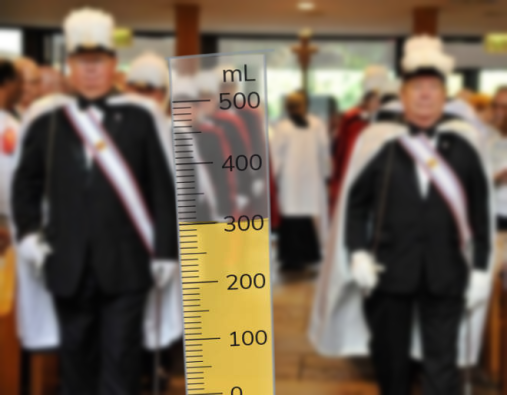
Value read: 300,mL
